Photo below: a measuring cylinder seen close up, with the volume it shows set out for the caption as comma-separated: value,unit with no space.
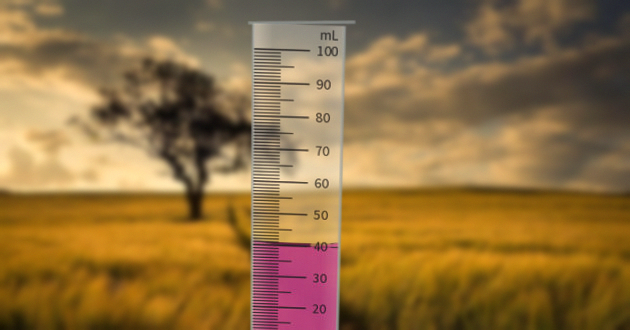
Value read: 40,mL
